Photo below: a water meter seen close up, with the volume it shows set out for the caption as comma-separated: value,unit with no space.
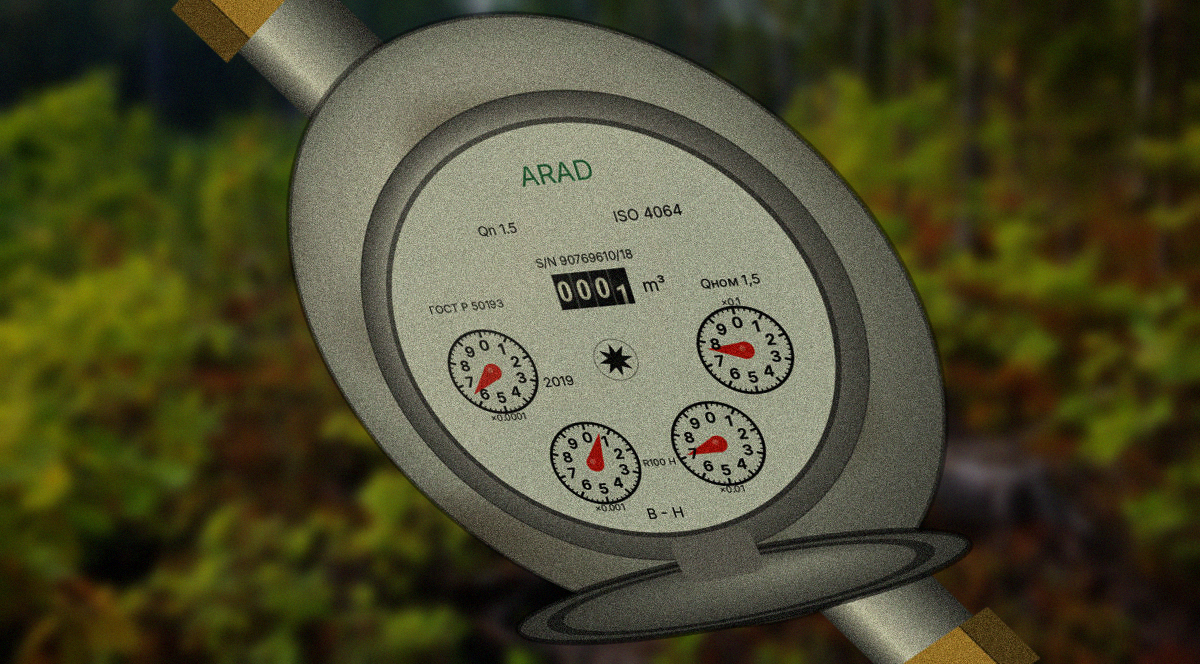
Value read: 0.7706,m³
